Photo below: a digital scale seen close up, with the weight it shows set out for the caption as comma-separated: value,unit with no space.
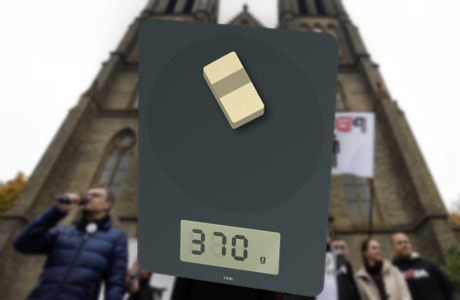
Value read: 370,g
